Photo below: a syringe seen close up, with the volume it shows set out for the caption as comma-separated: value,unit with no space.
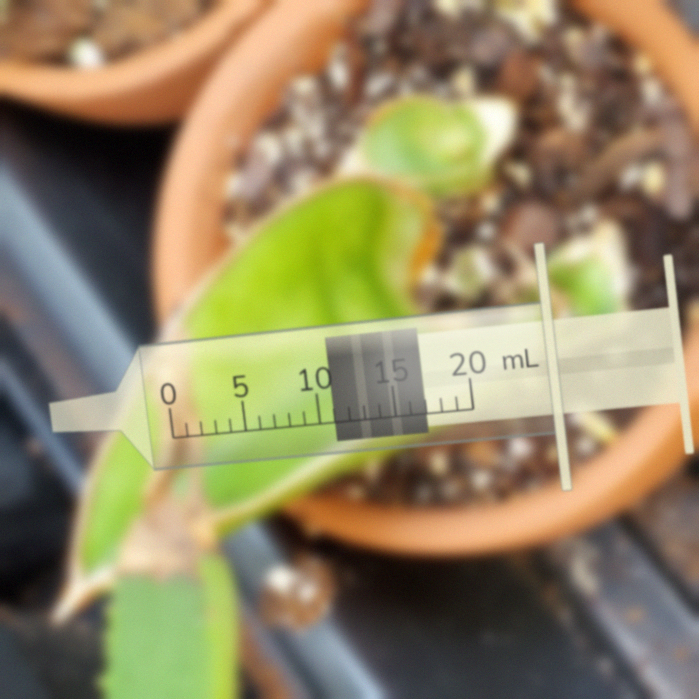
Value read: 11,mL
